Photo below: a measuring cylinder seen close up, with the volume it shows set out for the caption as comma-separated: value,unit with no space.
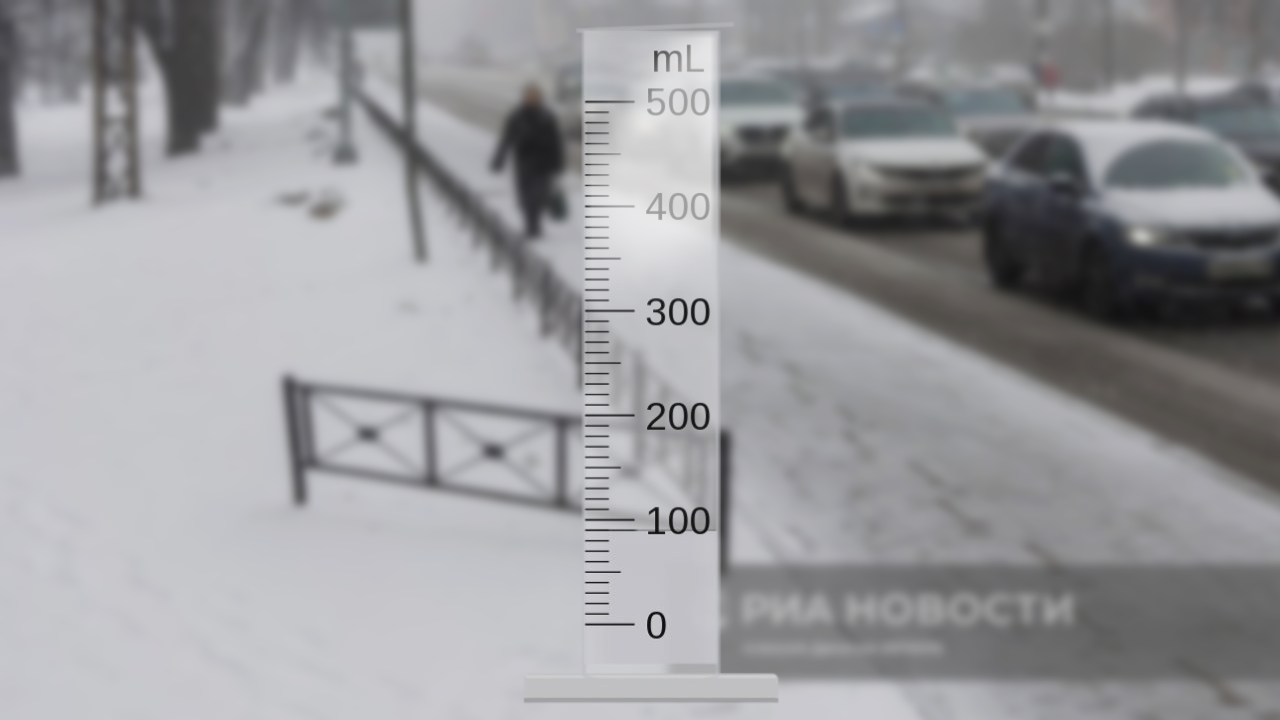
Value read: 90,mL
